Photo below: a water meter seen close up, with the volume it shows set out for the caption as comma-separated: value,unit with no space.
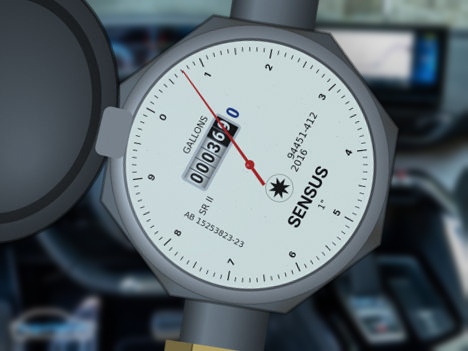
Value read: 3690.7,gal
